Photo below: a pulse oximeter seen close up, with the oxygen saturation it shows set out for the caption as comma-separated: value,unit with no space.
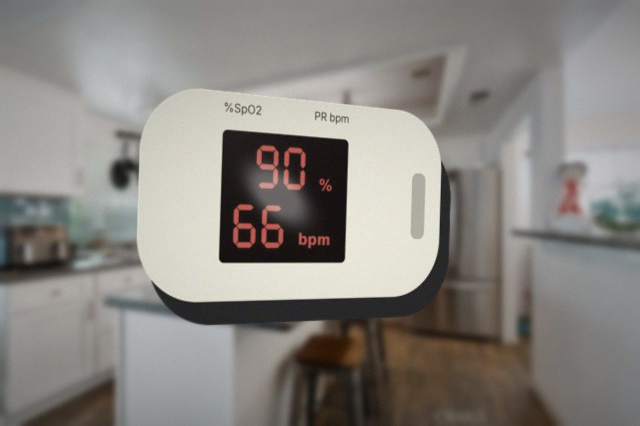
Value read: 90,%
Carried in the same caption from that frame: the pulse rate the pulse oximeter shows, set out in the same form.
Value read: 66,bpm
